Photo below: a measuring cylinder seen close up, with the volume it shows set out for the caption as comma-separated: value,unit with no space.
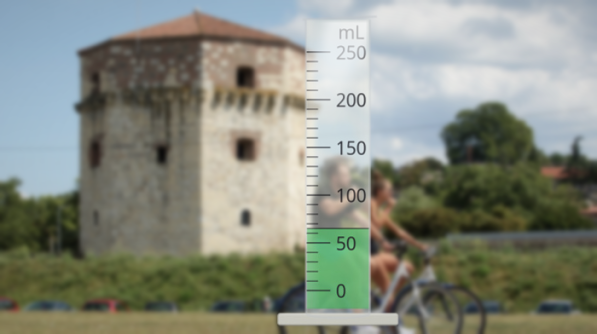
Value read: 65,mL
